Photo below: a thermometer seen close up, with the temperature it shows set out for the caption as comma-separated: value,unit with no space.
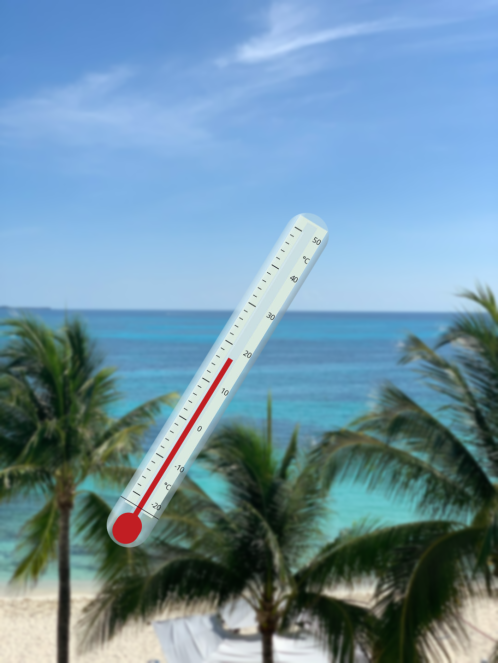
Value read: 17,°C
